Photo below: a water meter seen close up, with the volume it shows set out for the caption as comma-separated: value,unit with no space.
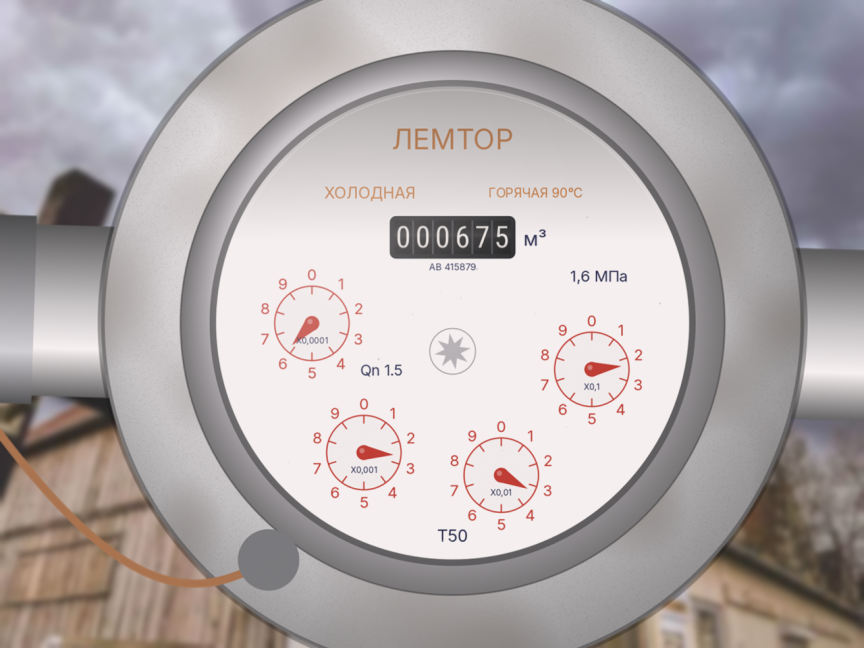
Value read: 675.2326,m³
